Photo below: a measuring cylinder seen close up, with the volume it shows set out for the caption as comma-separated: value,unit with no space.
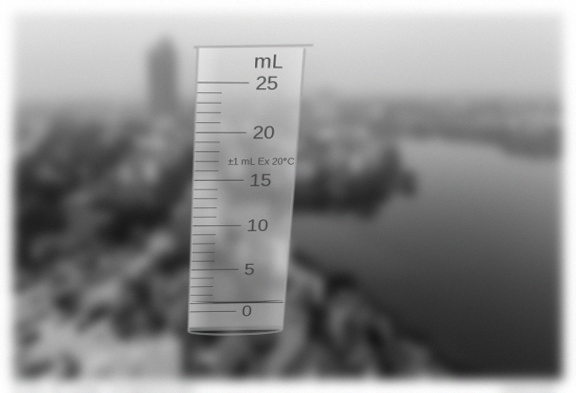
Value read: 1,mL
